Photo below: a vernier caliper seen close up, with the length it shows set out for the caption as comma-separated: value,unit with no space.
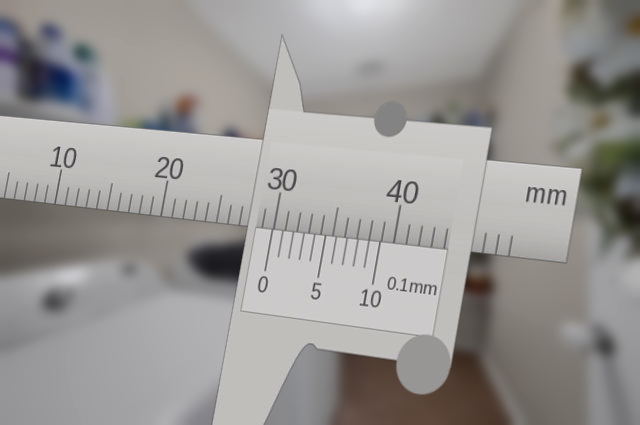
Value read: 29.9,mm
